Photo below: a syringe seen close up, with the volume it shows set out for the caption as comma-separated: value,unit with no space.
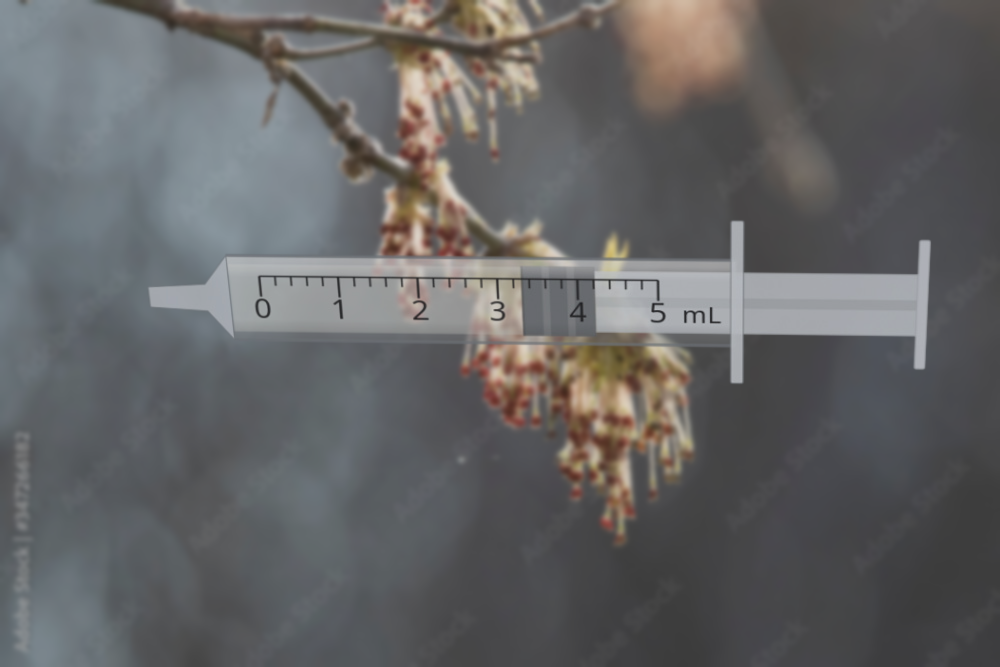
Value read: 3.3,mL
